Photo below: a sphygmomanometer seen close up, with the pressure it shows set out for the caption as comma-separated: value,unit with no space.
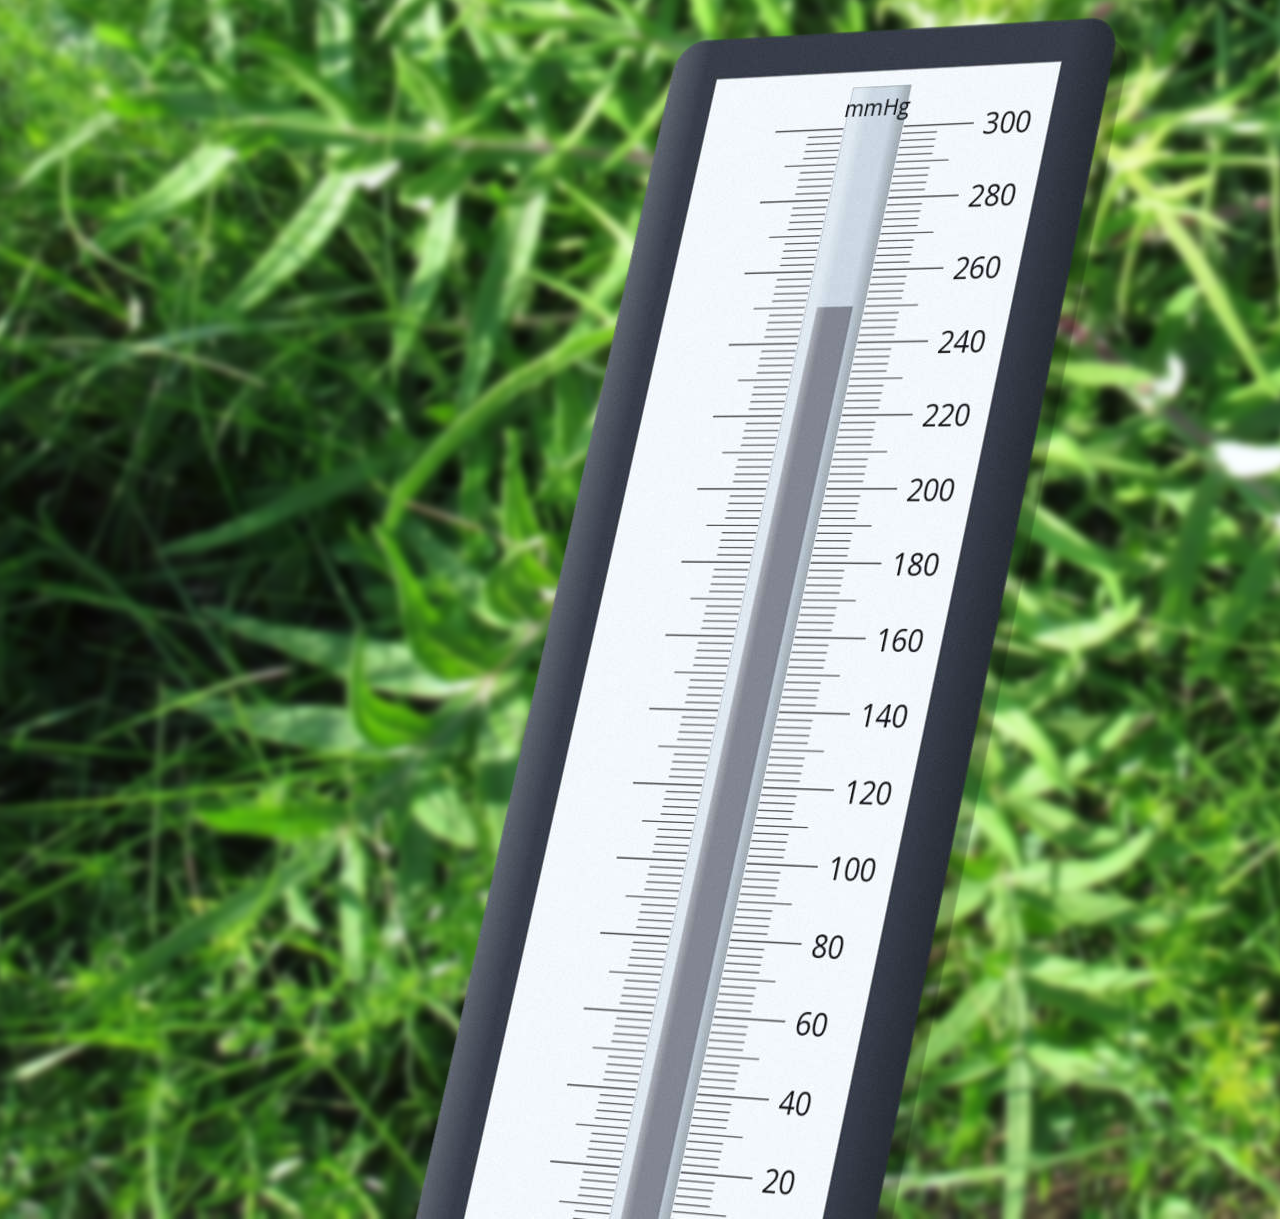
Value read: 250,mmHg
